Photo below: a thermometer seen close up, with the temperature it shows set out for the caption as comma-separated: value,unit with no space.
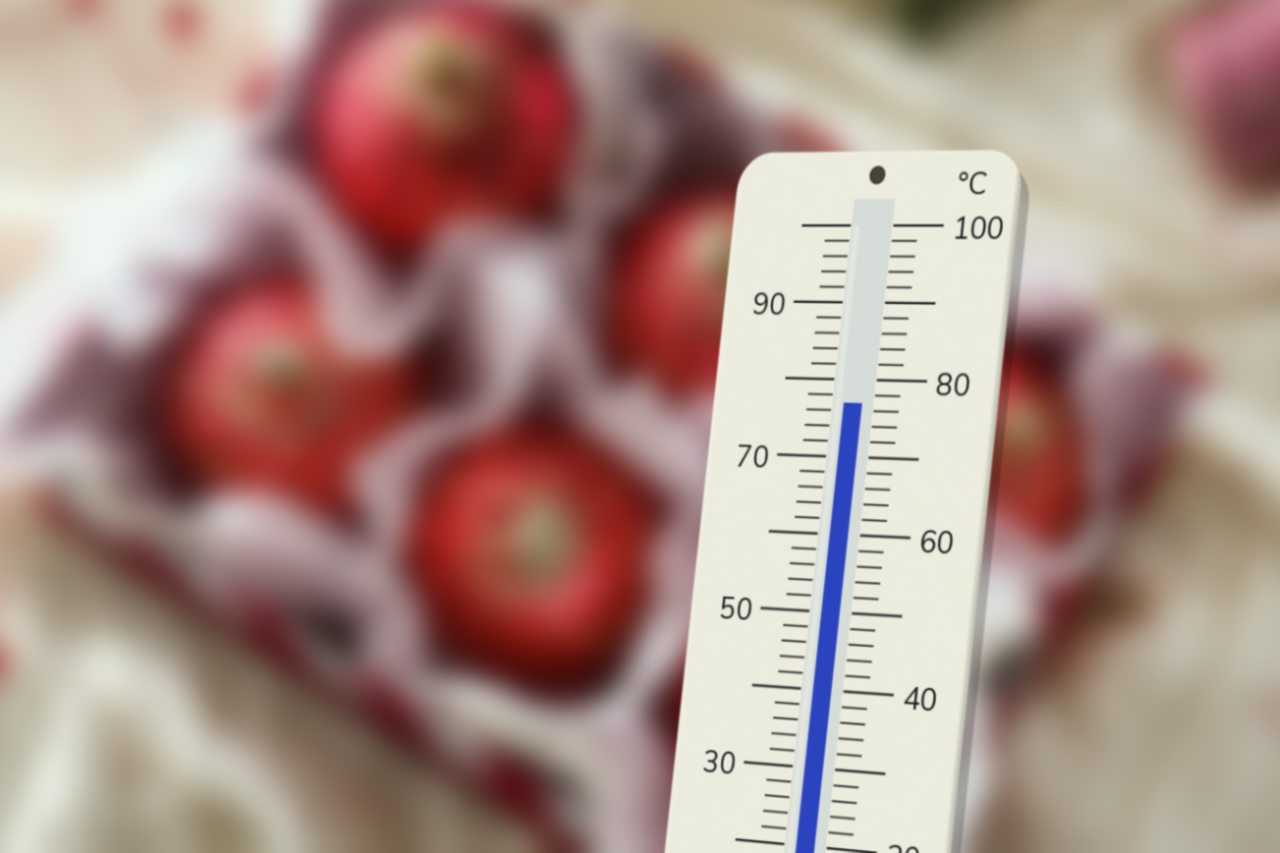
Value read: 77,°C
